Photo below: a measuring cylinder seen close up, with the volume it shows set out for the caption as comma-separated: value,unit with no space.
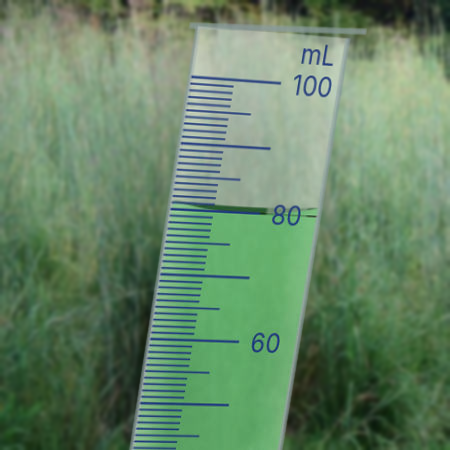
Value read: 80,mL
